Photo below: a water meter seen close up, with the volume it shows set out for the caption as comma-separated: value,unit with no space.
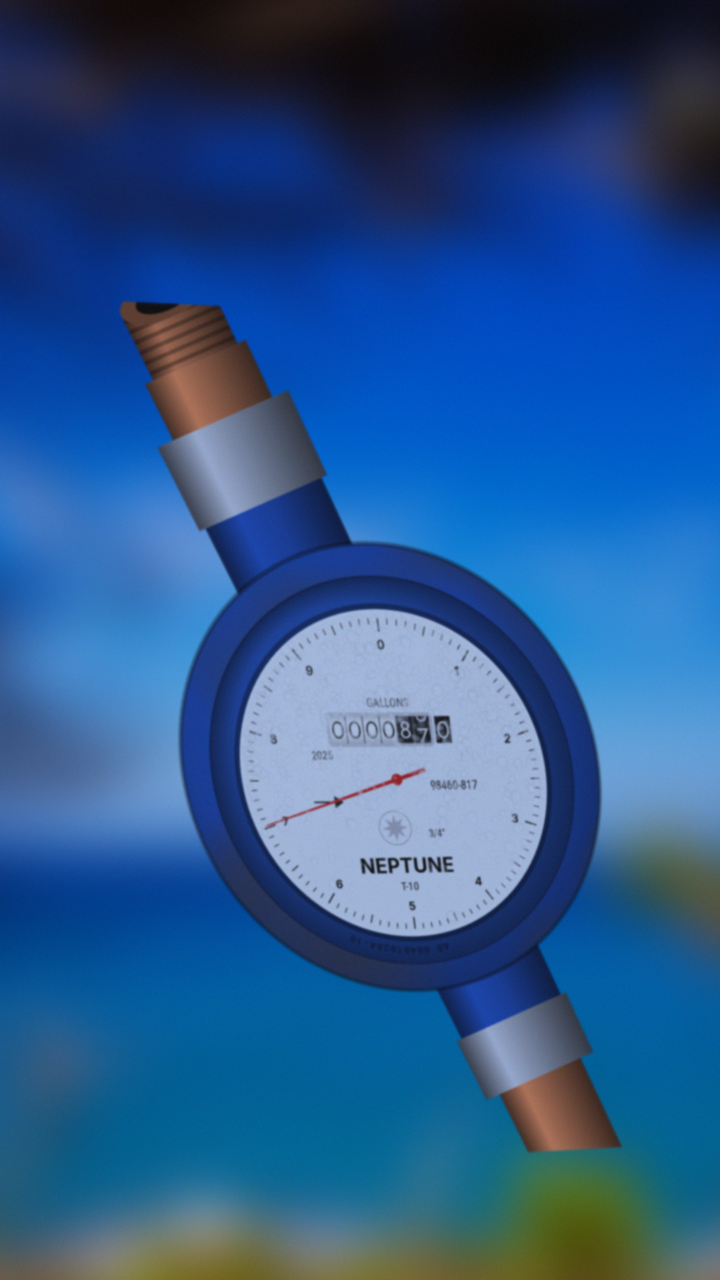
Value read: 867.0,gal
